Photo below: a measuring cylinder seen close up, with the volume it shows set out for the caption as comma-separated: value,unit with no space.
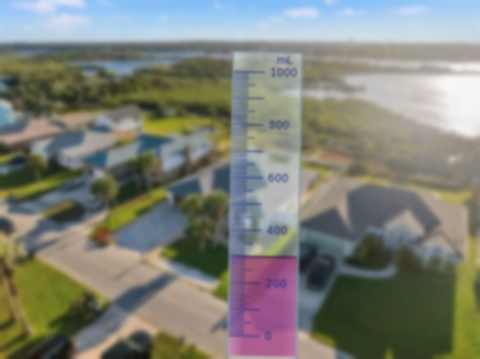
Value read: 300,mL
